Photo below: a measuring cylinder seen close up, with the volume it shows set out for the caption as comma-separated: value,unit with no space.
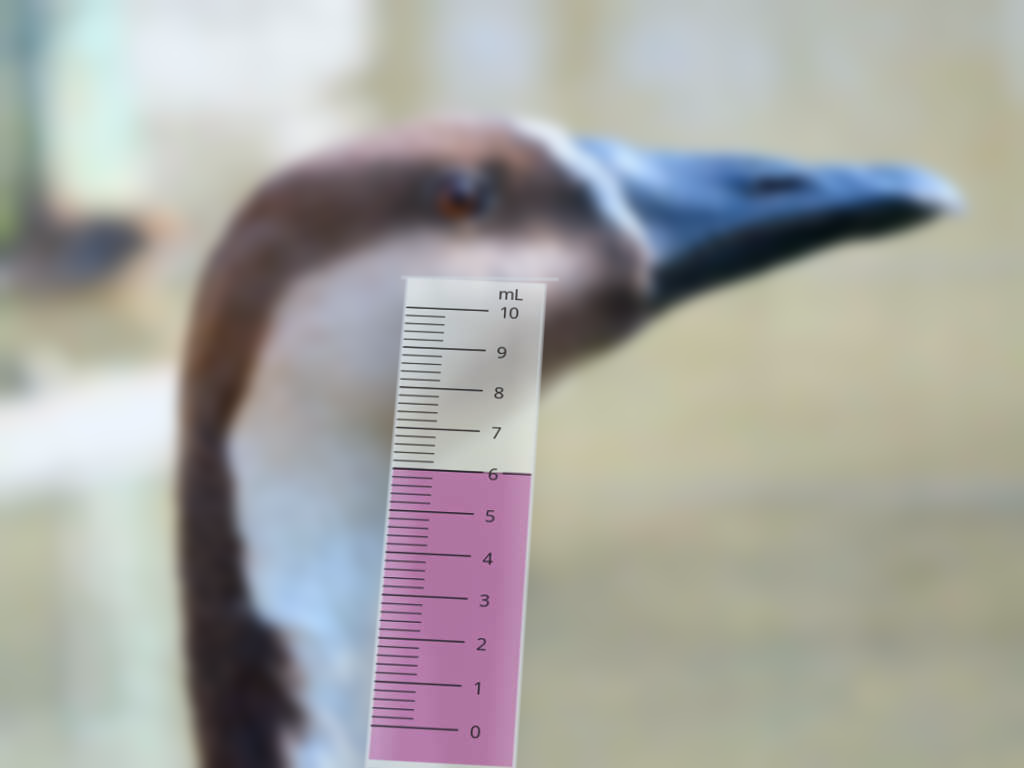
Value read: 6,mL
